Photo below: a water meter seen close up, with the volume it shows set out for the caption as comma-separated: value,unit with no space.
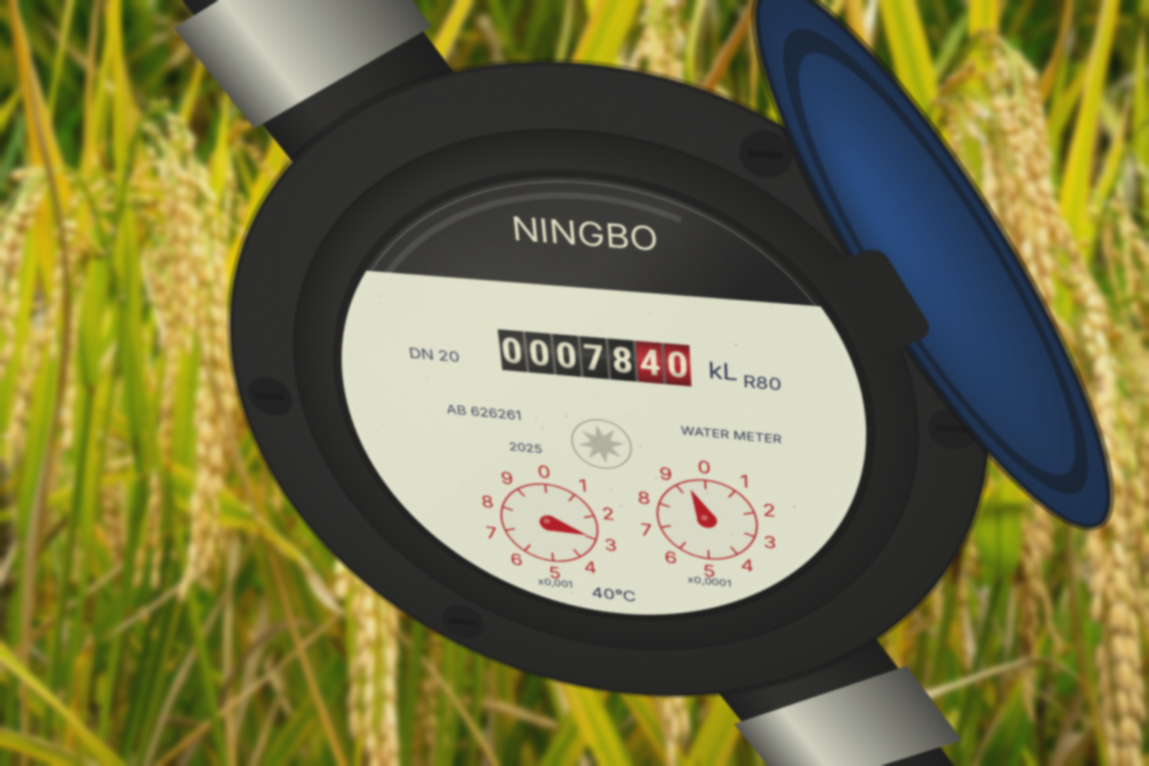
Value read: 78.4029,kL
